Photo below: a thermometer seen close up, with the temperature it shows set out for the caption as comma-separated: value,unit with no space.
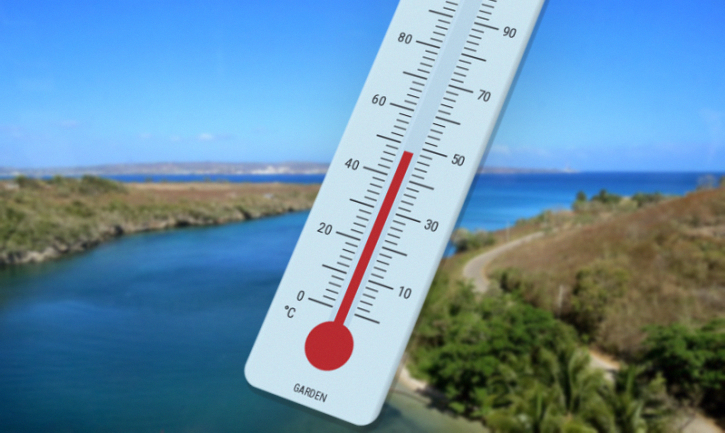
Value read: 48,°C
